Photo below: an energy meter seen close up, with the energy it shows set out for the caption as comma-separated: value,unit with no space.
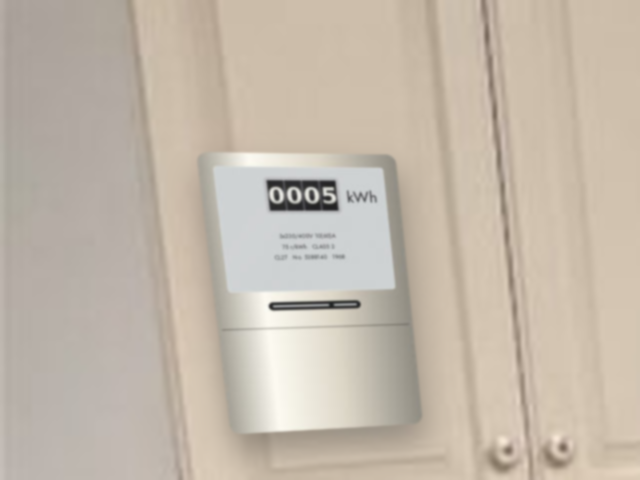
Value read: 5,kWh
